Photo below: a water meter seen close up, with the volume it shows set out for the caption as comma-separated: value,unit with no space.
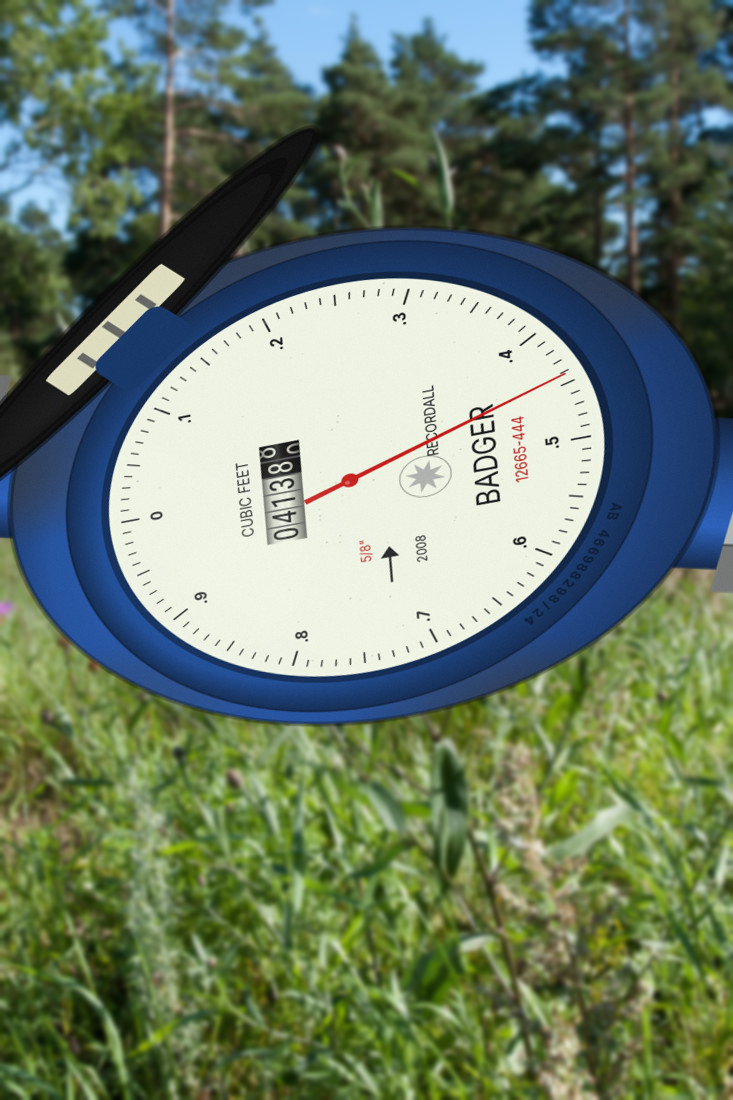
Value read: 41388.44,ft³
